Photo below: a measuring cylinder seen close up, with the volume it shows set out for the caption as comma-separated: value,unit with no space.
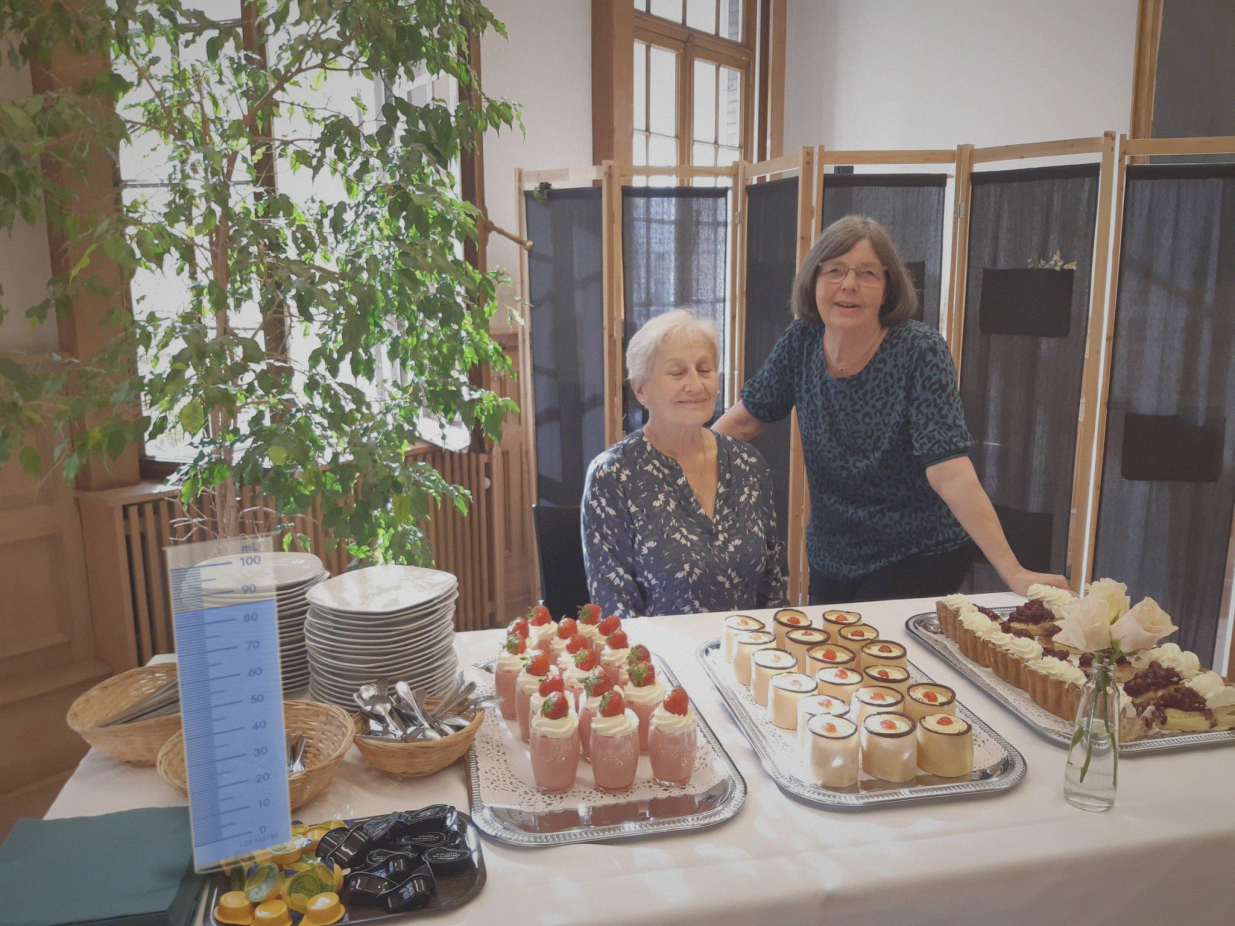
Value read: 85,mL
